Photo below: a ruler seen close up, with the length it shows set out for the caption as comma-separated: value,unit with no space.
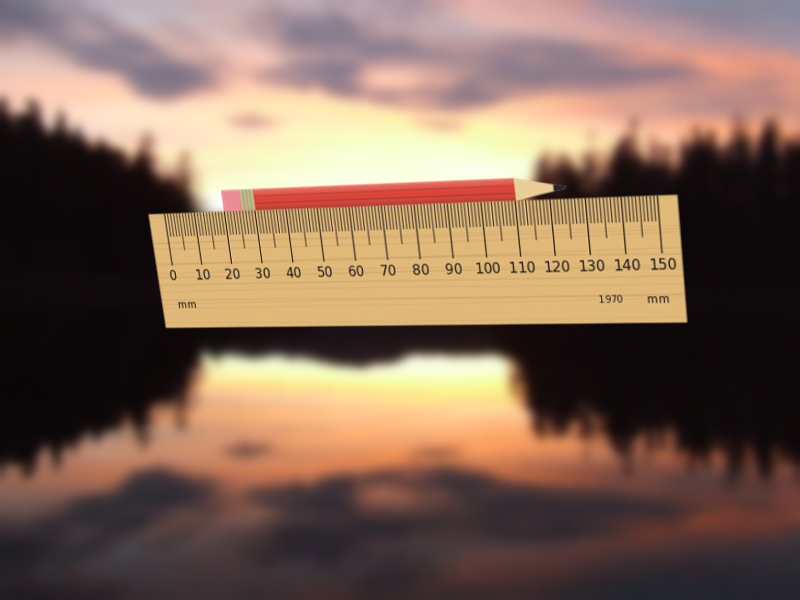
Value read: 105,mm
